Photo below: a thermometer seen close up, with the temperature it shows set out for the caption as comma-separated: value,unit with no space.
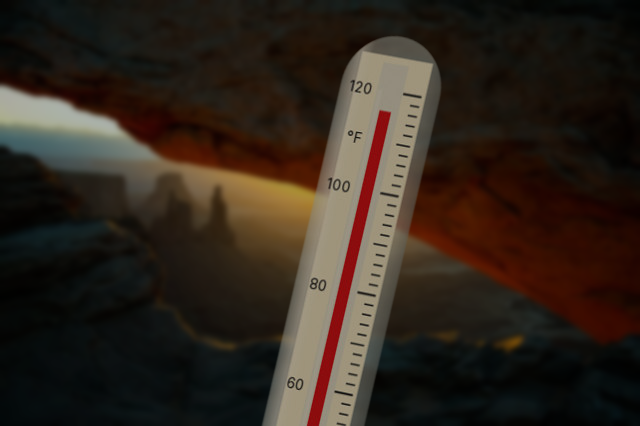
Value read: 116,°F
